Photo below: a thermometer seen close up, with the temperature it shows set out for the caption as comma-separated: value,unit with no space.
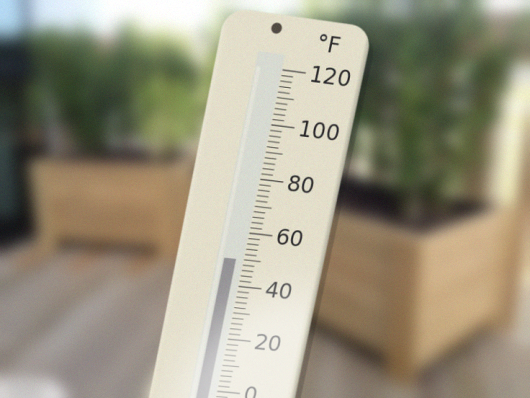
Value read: 50,°F
